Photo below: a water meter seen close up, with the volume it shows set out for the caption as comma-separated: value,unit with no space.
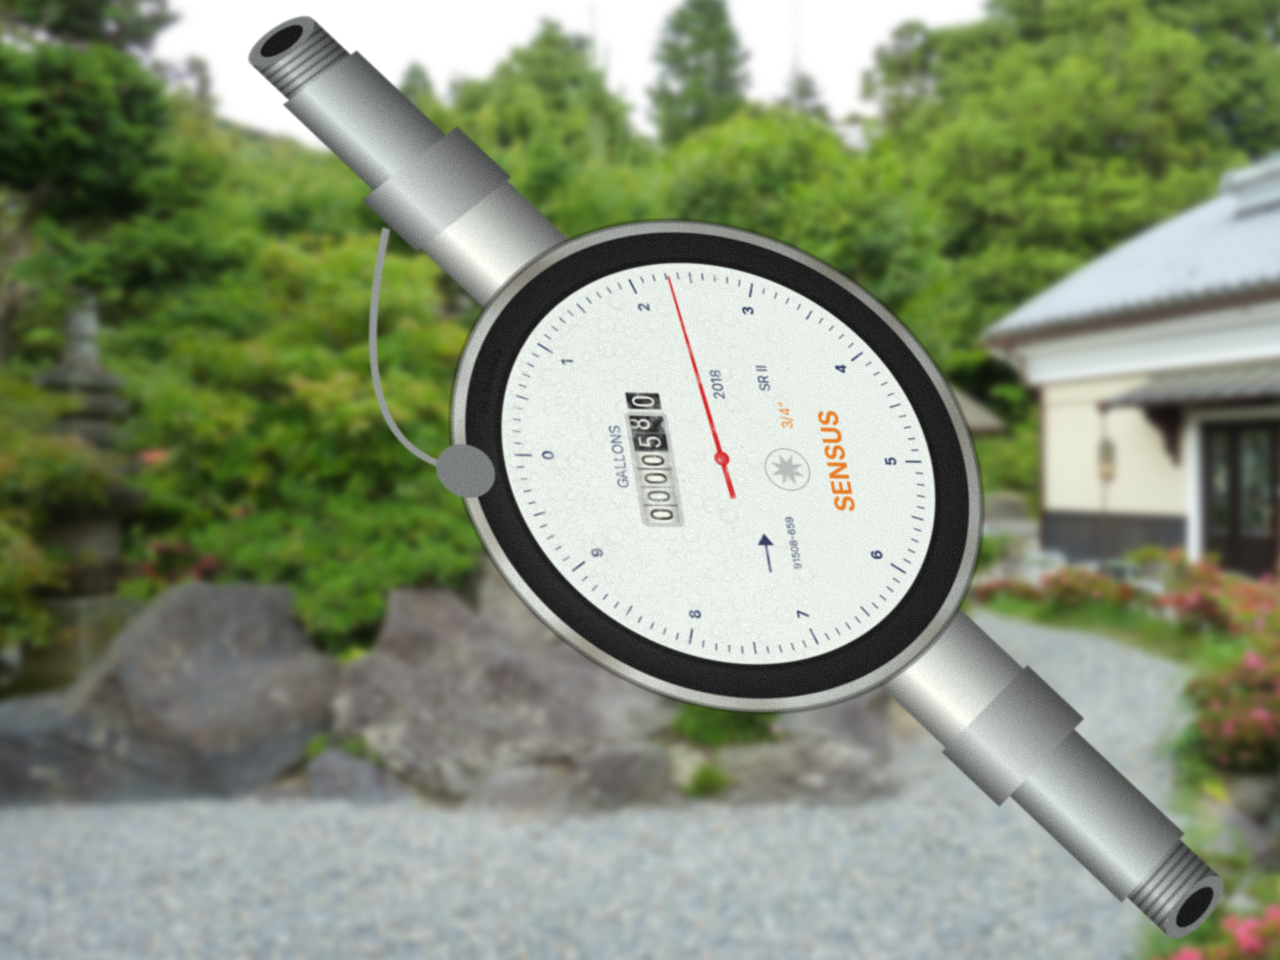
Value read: 582.3,gal
